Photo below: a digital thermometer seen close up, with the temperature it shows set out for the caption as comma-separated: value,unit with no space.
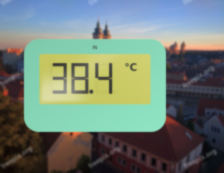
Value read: 38.4,°C
